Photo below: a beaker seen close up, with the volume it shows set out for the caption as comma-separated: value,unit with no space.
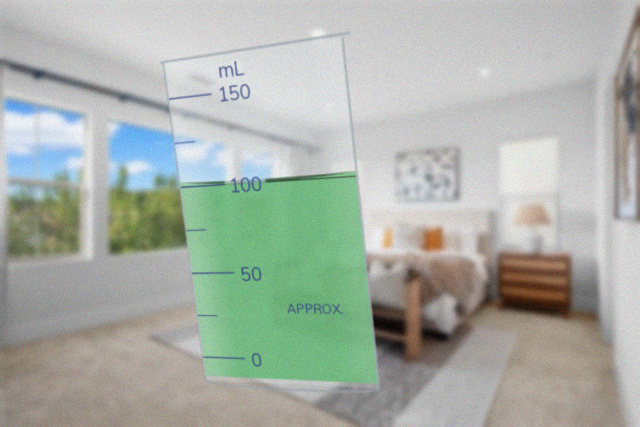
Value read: 100,mL
